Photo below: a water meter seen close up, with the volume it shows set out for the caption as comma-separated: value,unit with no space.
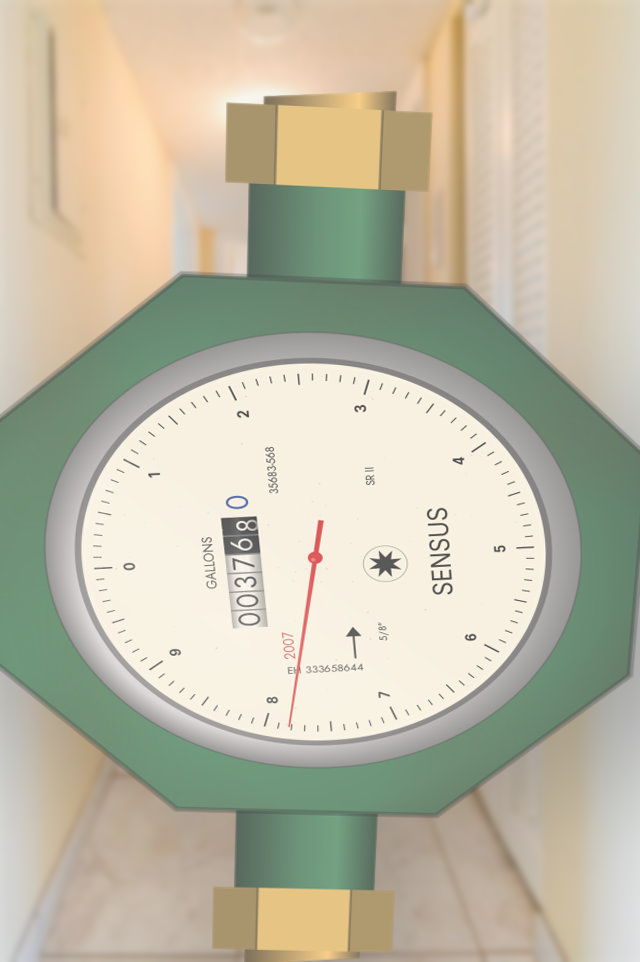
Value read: 37677.8,gal
